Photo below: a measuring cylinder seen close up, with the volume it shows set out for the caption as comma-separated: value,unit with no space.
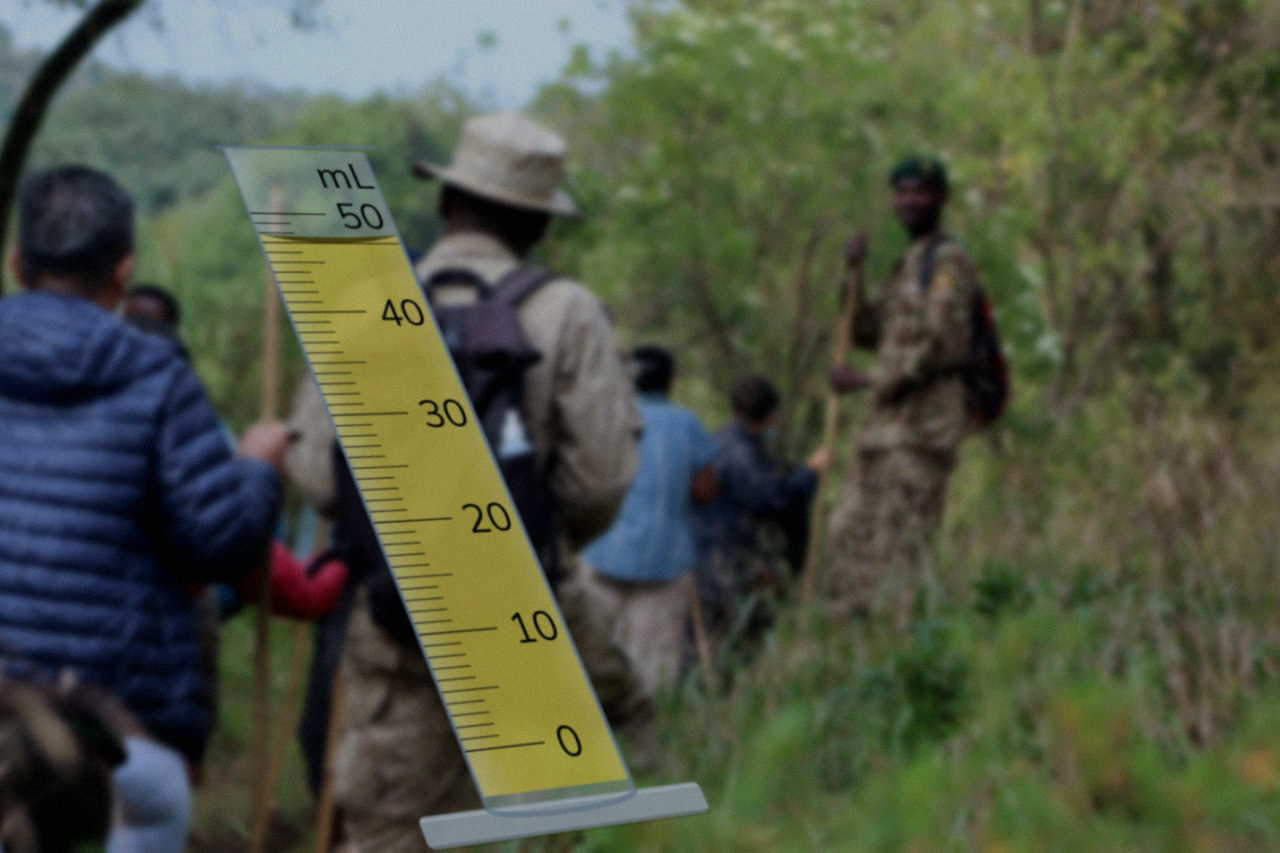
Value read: 47,mL
